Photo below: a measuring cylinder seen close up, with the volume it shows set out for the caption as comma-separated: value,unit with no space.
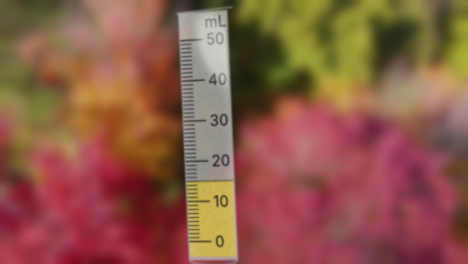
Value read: 15,mL
